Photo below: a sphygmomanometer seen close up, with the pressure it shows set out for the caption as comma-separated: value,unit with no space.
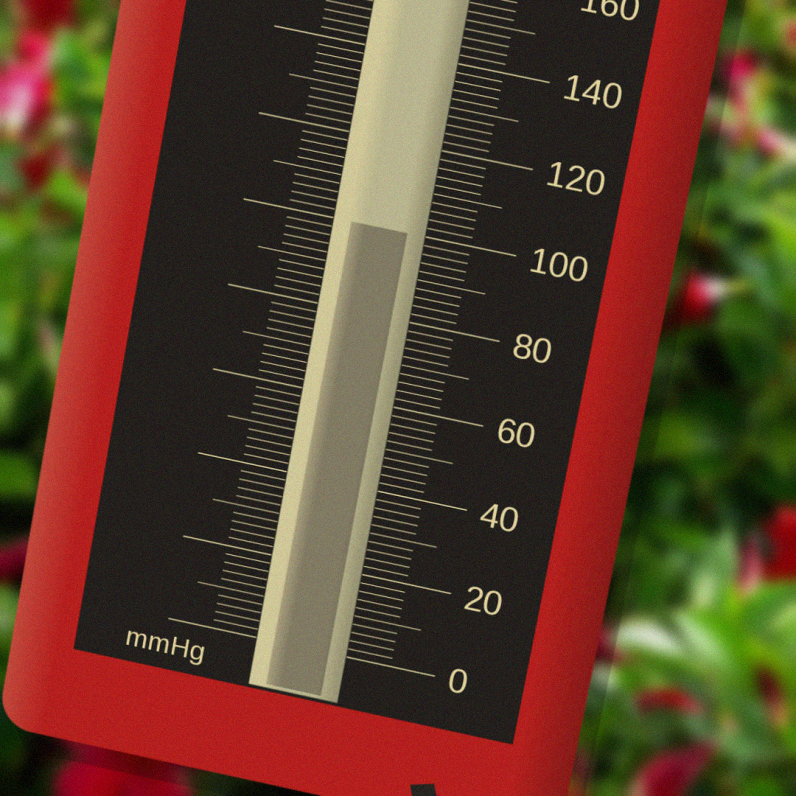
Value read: 100,mmHg
